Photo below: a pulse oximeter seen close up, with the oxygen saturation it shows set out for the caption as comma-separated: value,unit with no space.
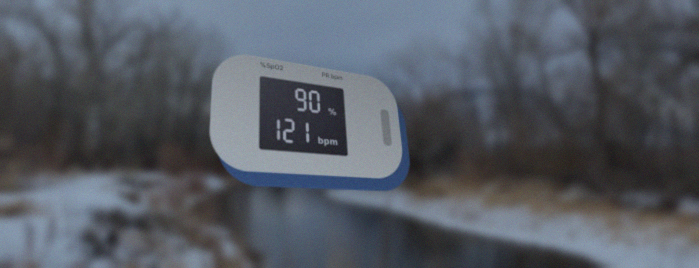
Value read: 90,%
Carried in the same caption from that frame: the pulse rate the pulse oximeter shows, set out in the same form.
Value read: 121,bpm
